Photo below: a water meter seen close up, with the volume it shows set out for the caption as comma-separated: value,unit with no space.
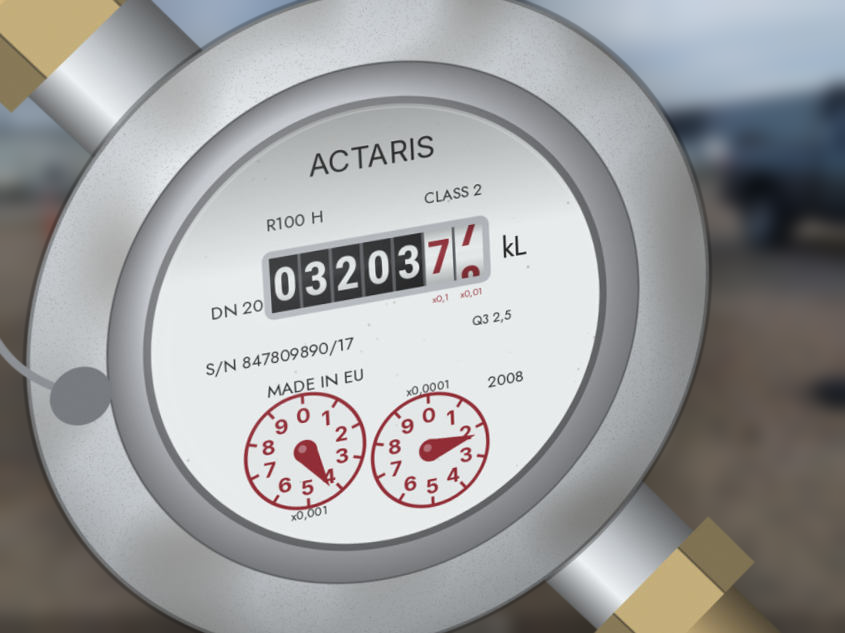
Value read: 3203.7742,kL
